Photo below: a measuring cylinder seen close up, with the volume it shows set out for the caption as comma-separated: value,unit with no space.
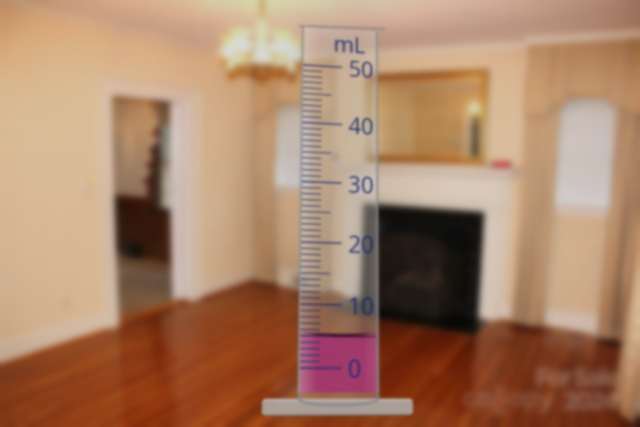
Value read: 5,mL
